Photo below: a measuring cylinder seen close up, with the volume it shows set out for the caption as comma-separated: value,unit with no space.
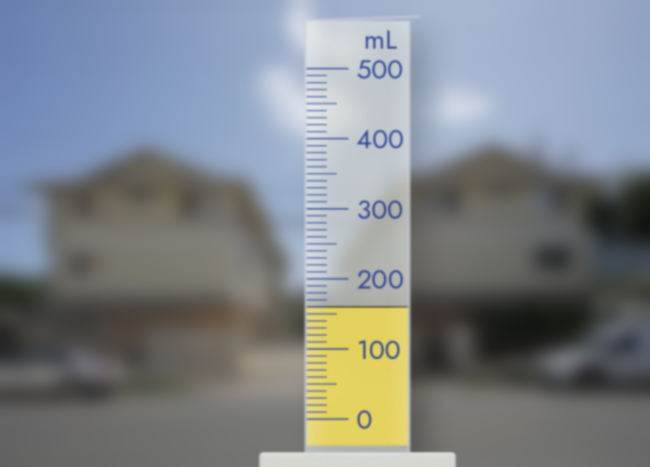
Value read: 160,mL
